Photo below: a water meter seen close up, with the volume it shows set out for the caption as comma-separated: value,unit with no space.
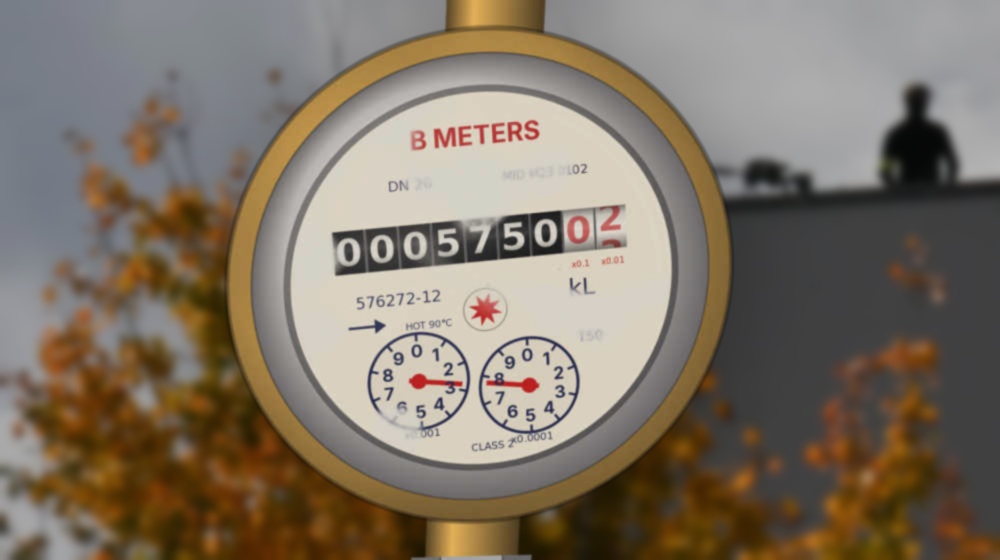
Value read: 5750.0227,kL
